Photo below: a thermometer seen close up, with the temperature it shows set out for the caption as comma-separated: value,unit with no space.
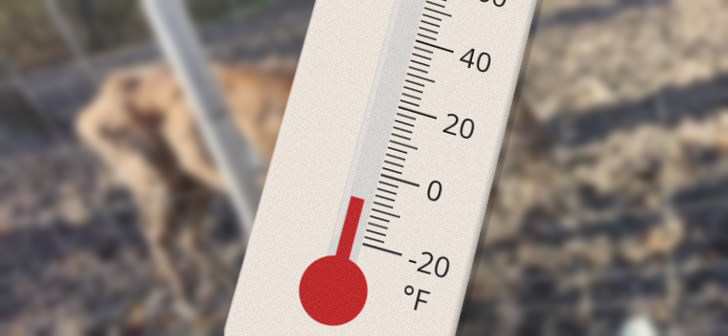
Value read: -8,°F
